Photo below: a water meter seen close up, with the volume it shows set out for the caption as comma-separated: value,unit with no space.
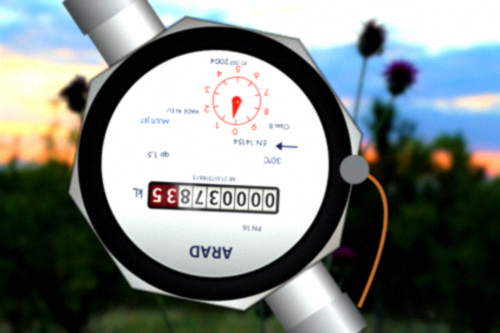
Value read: 378.350,kL
